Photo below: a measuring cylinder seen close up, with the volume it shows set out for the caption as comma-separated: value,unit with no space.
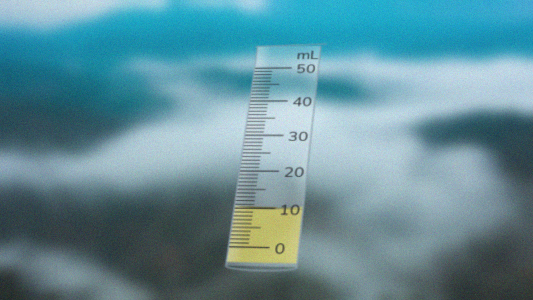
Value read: 10,mL
